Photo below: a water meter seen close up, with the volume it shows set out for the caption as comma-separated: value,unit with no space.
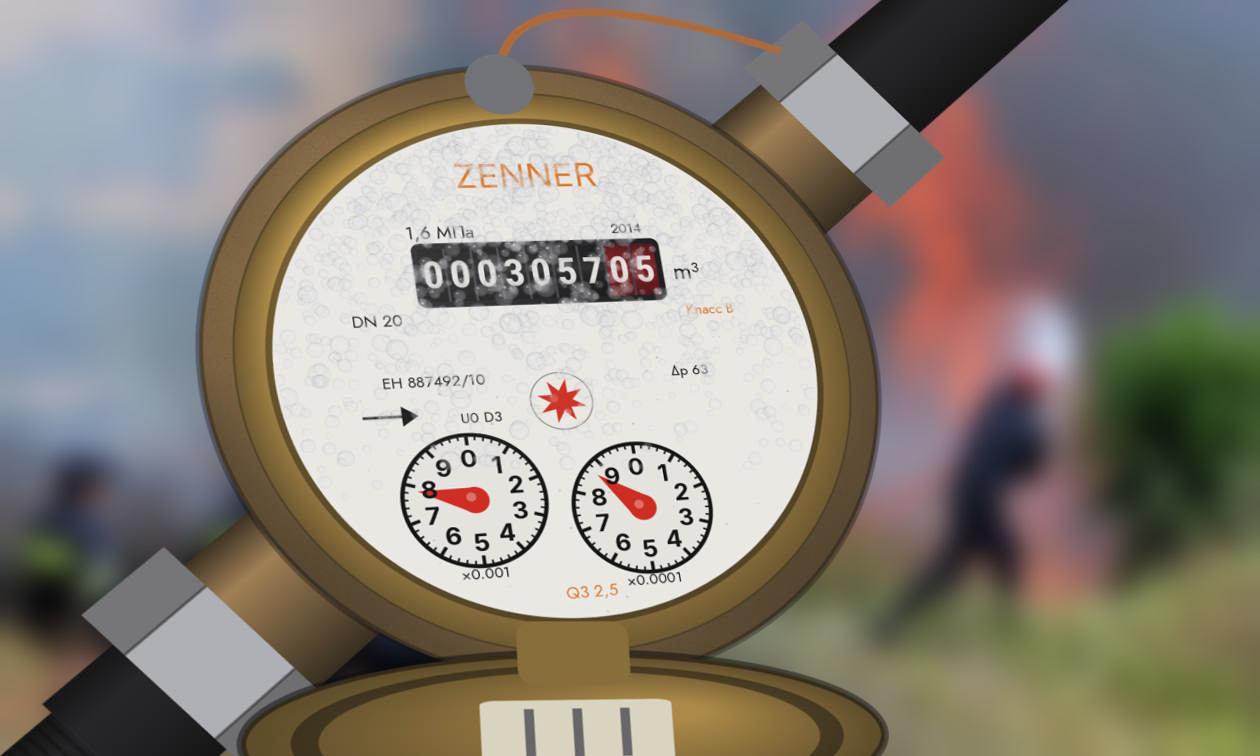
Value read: 3057.0578,m³
